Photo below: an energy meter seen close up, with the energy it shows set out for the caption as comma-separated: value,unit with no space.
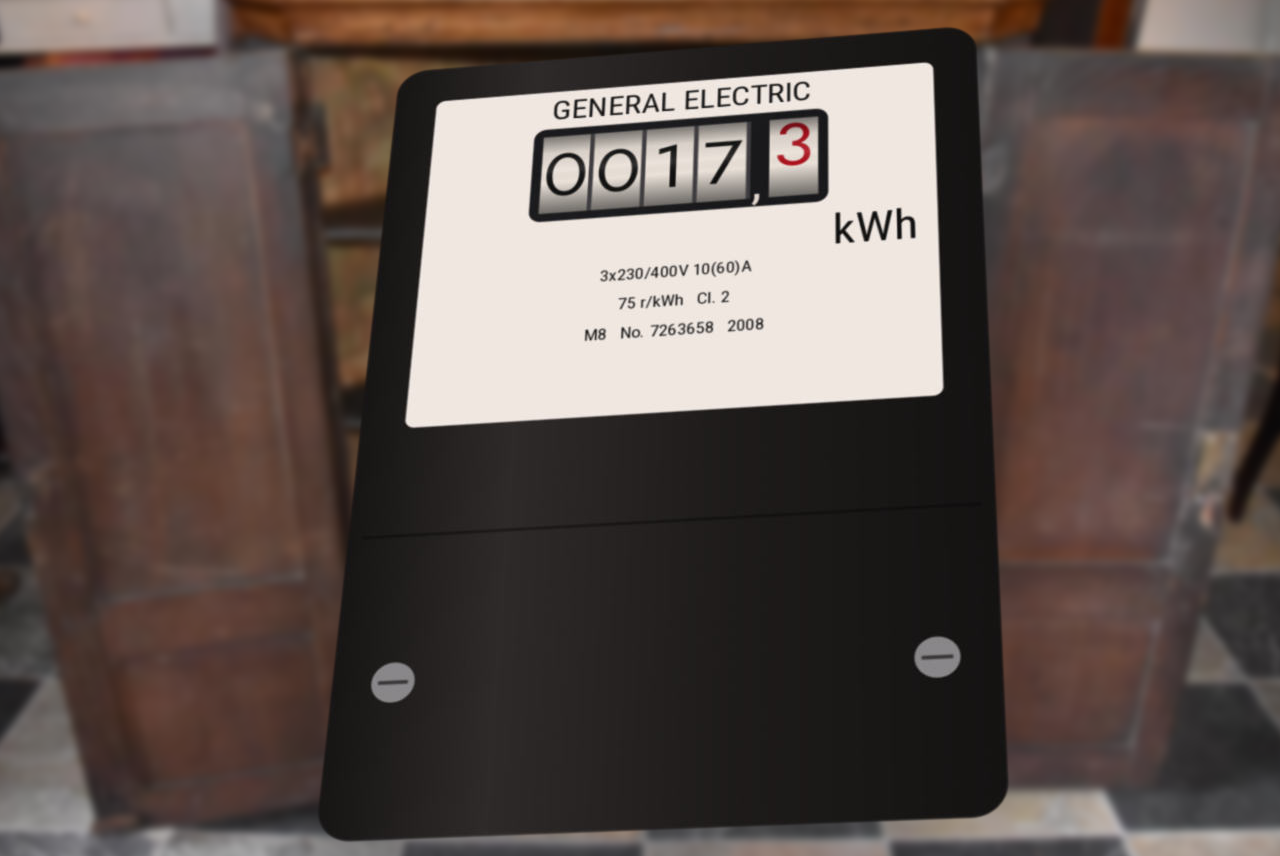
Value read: 17.3,kWh
